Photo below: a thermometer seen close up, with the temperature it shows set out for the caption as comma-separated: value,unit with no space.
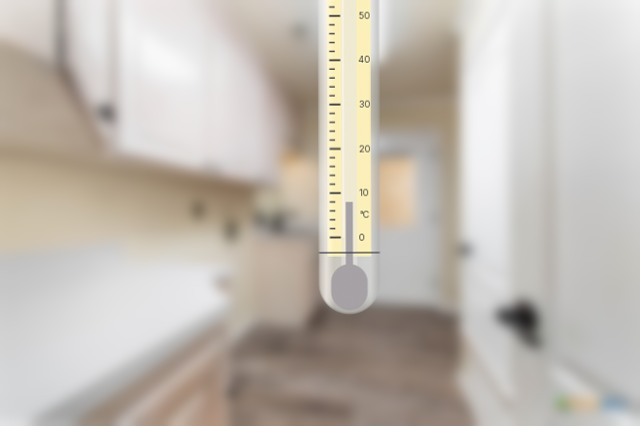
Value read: 8,°C
